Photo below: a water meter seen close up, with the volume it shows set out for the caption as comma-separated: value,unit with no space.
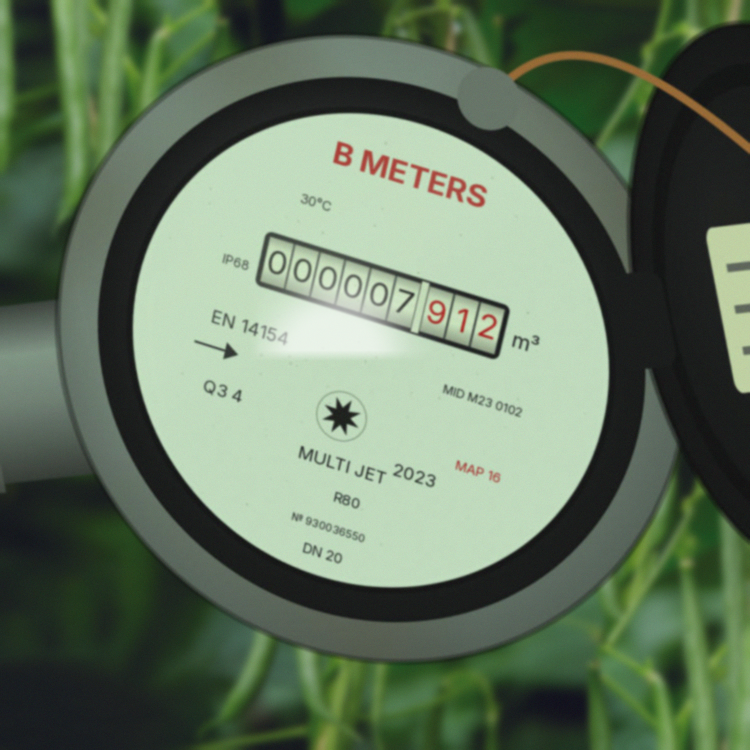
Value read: 7.912,m³
